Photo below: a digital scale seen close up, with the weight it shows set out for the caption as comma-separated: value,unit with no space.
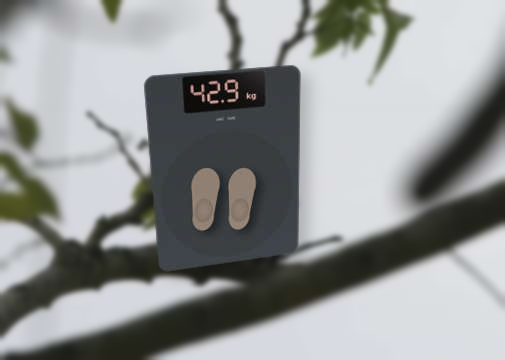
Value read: 42.9,kg
